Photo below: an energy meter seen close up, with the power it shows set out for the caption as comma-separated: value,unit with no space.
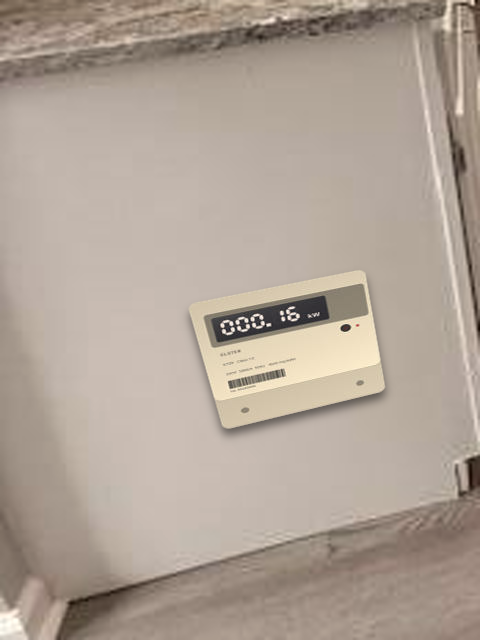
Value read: 0.16,kW
